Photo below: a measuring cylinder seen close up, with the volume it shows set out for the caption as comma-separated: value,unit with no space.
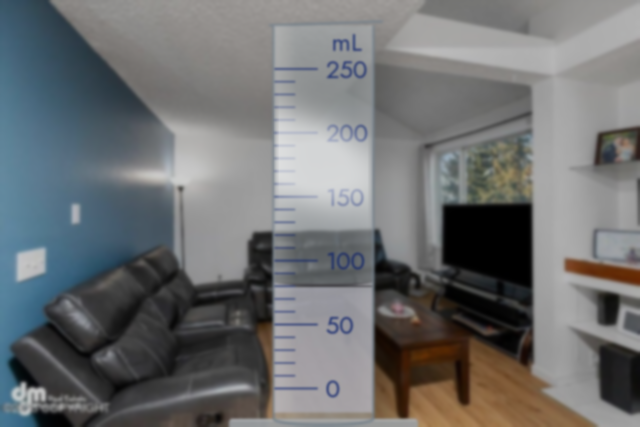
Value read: 80,mL
